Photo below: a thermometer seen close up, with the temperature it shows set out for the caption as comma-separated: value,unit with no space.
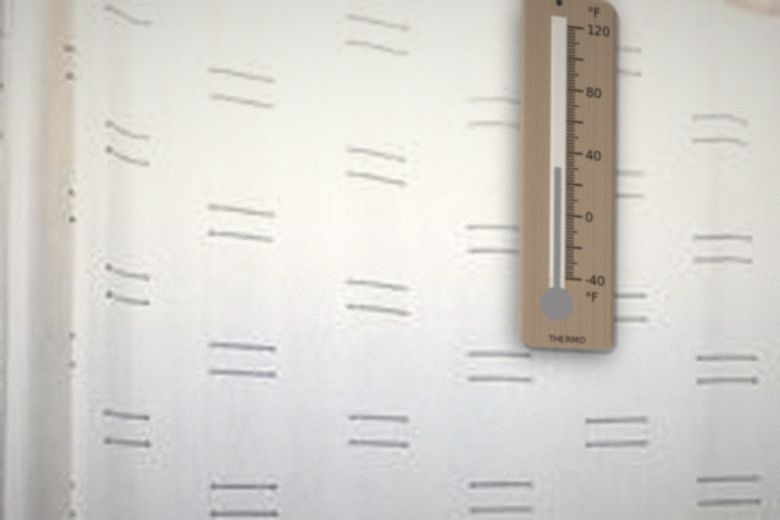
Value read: 30,°F
